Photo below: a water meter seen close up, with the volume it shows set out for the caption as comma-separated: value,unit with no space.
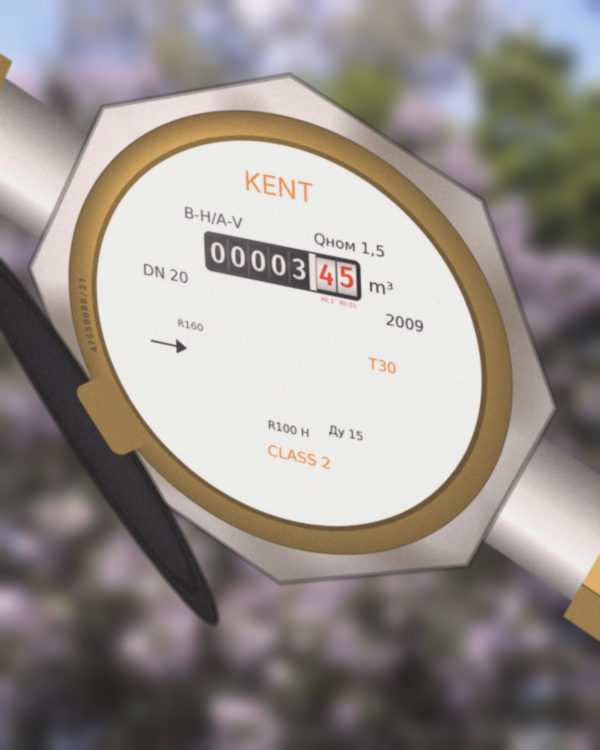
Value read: 3.45,m³
